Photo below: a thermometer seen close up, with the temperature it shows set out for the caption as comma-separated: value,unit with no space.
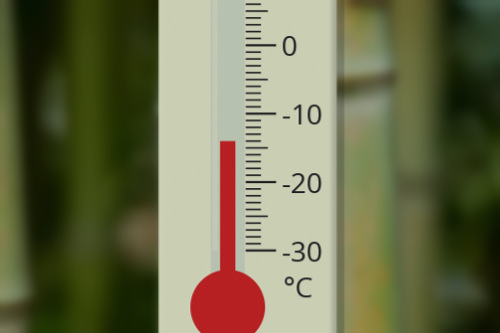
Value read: -14,°C
